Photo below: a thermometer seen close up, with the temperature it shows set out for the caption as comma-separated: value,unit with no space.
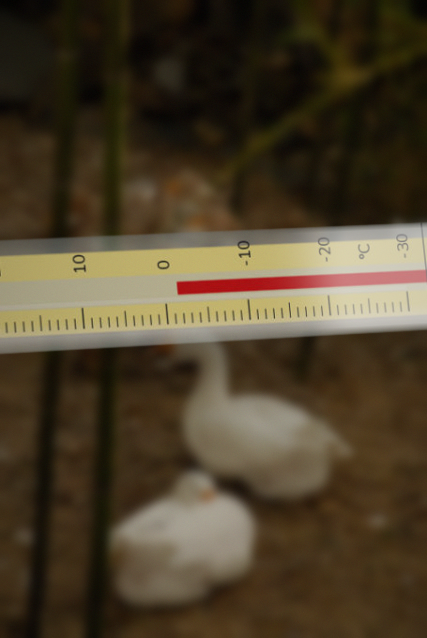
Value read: -1.5,°C
